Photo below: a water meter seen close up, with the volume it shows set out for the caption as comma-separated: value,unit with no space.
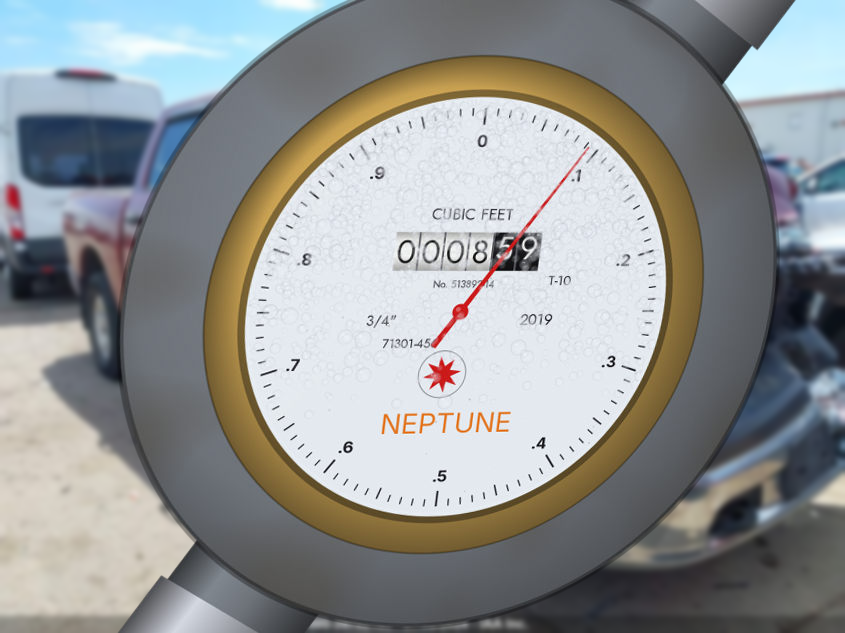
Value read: 859.09,ft³
